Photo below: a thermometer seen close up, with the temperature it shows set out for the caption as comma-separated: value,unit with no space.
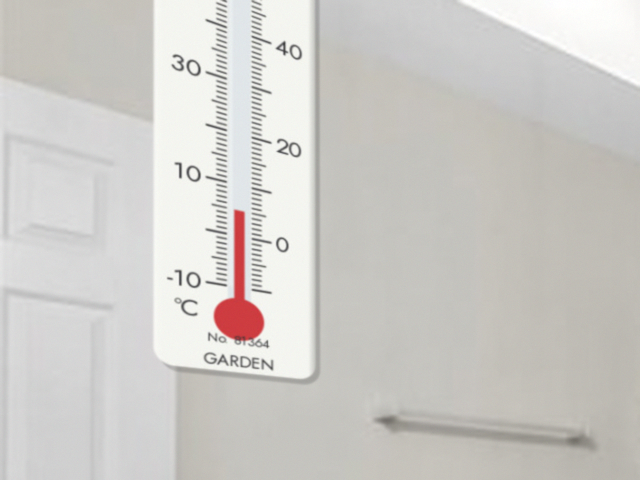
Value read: 5,°C
